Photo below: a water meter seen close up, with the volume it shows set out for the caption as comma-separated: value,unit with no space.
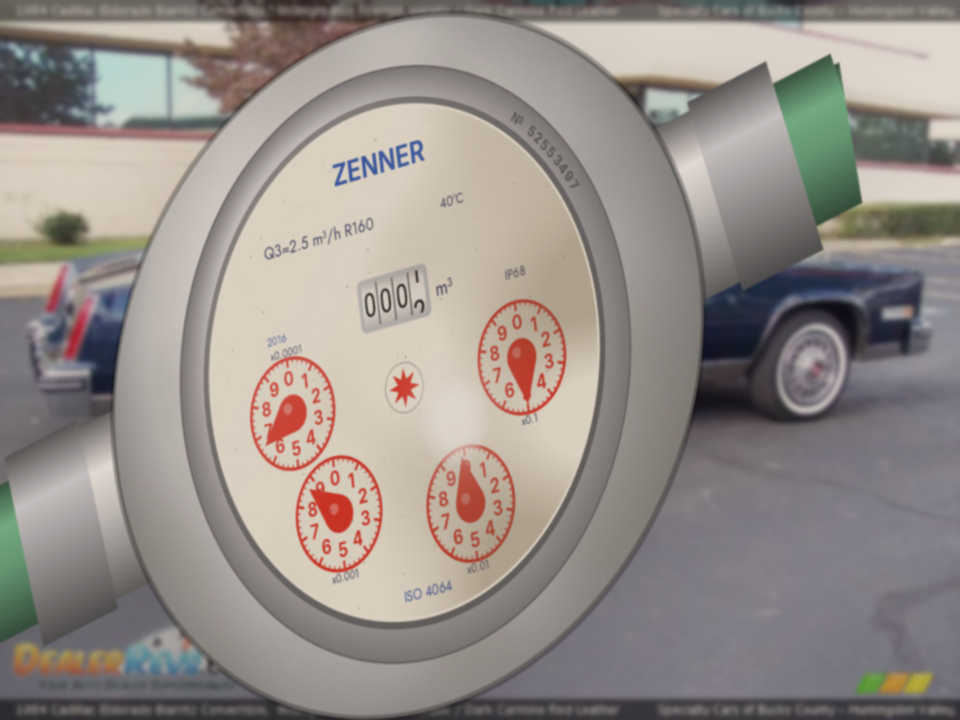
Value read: 1.4986,m³
